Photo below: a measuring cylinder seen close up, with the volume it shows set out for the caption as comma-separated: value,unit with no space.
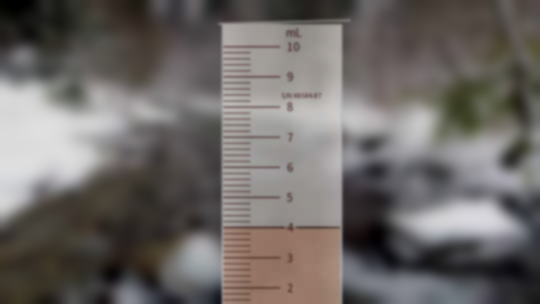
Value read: 4,mL
